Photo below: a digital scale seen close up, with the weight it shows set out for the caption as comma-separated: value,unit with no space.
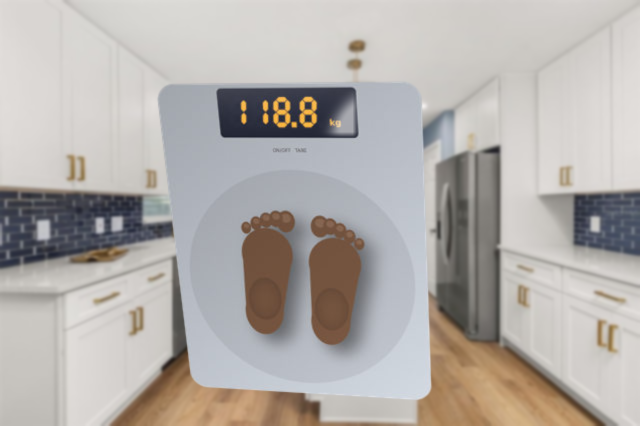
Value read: 118.8,kg
